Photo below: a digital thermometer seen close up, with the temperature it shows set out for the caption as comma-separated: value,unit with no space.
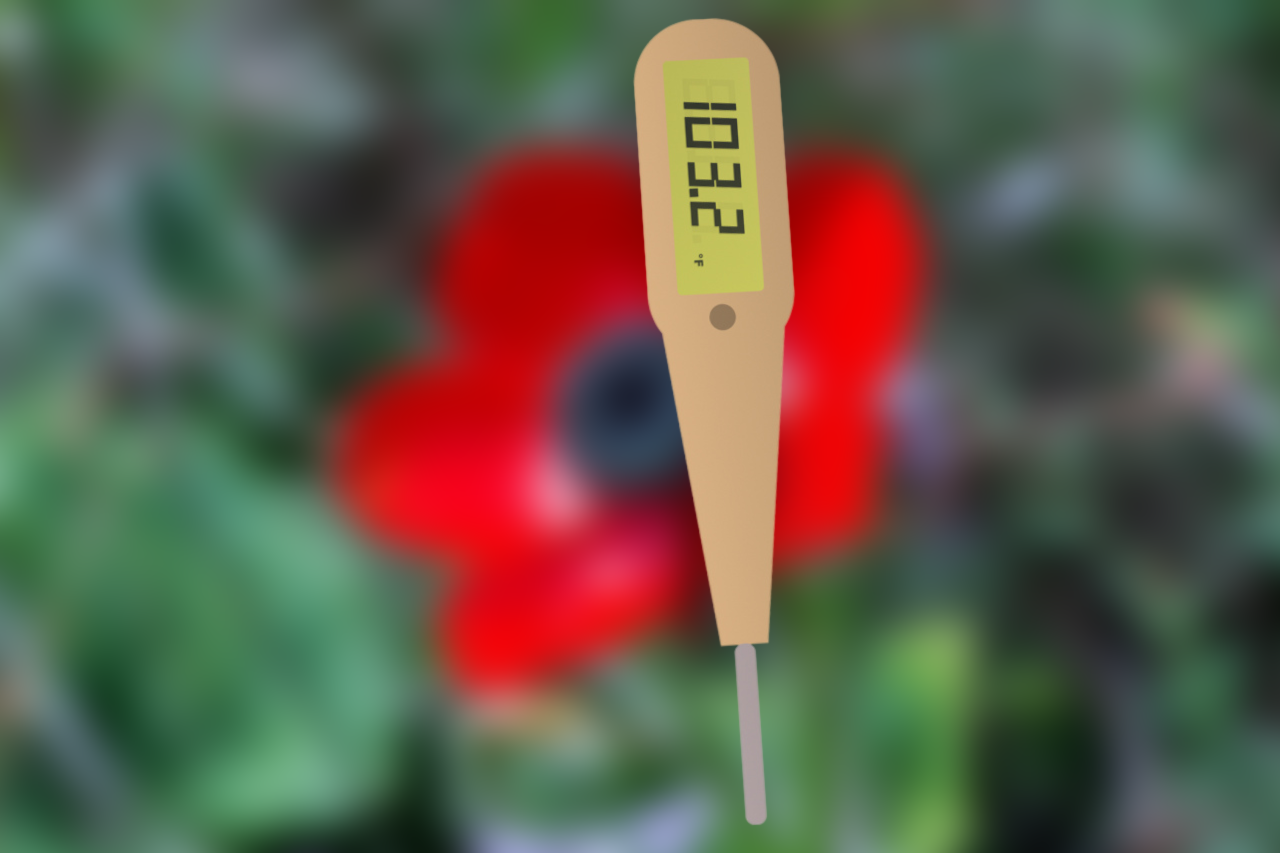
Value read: 103.2,°F
